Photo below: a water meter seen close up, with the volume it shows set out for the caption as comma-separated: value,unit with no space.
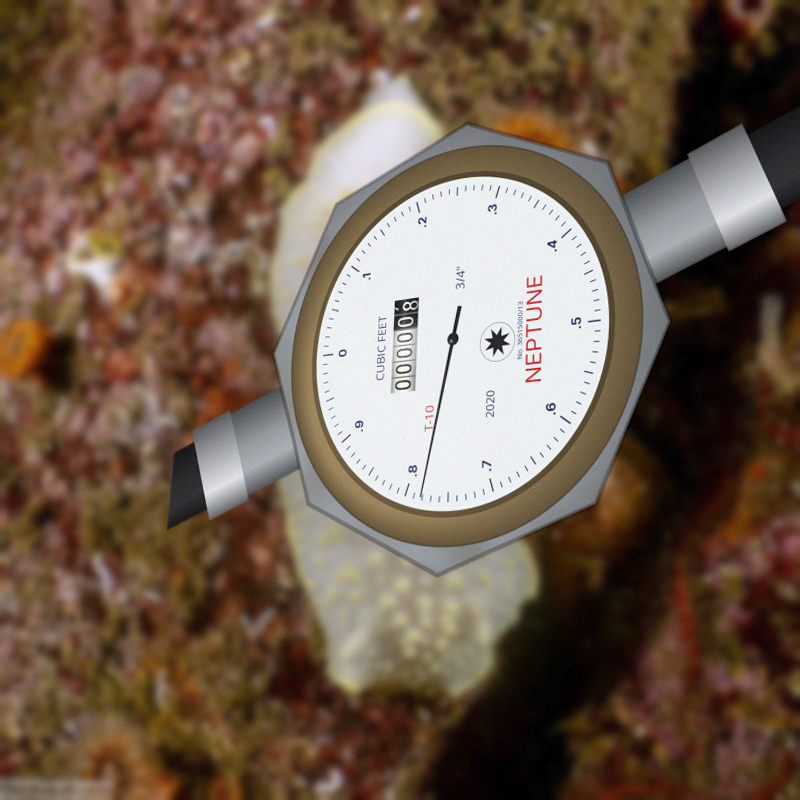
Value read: 7.78,ft³
